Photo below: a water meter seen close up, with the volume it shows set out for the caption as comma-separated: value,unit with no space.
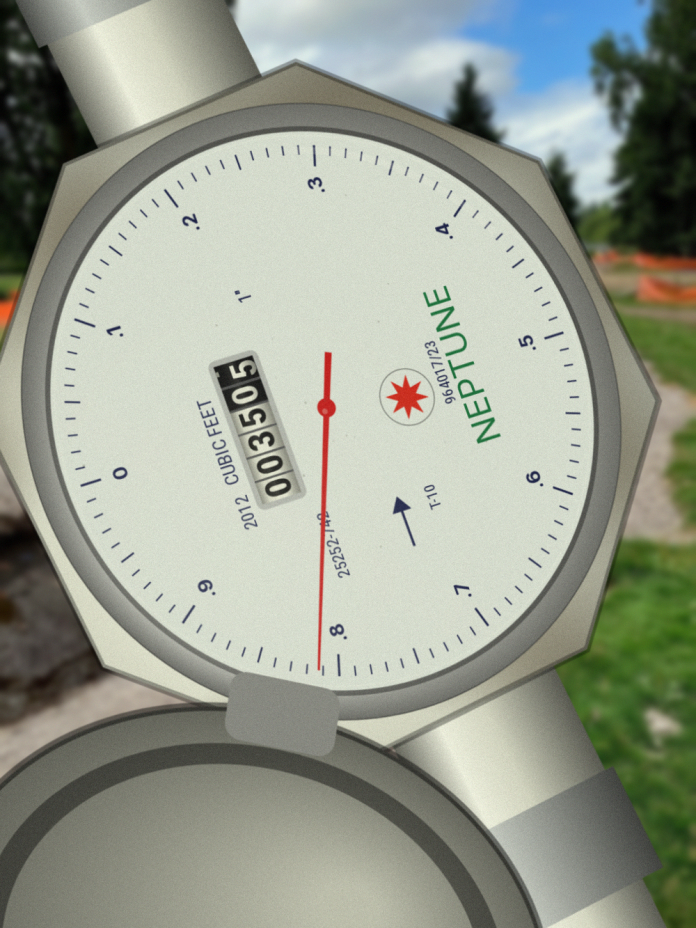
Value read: 3504.81,ft³
